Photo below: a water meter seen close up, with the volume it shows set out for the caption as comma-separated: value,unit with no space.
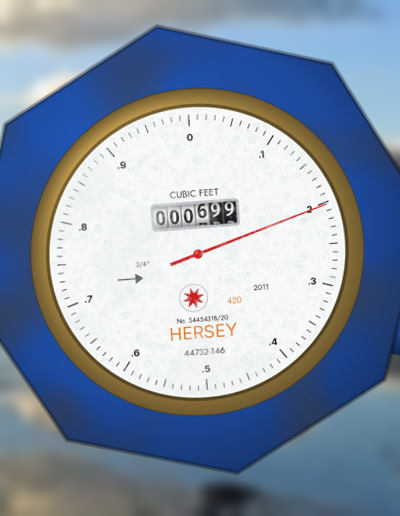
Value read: 699.20,ft³
